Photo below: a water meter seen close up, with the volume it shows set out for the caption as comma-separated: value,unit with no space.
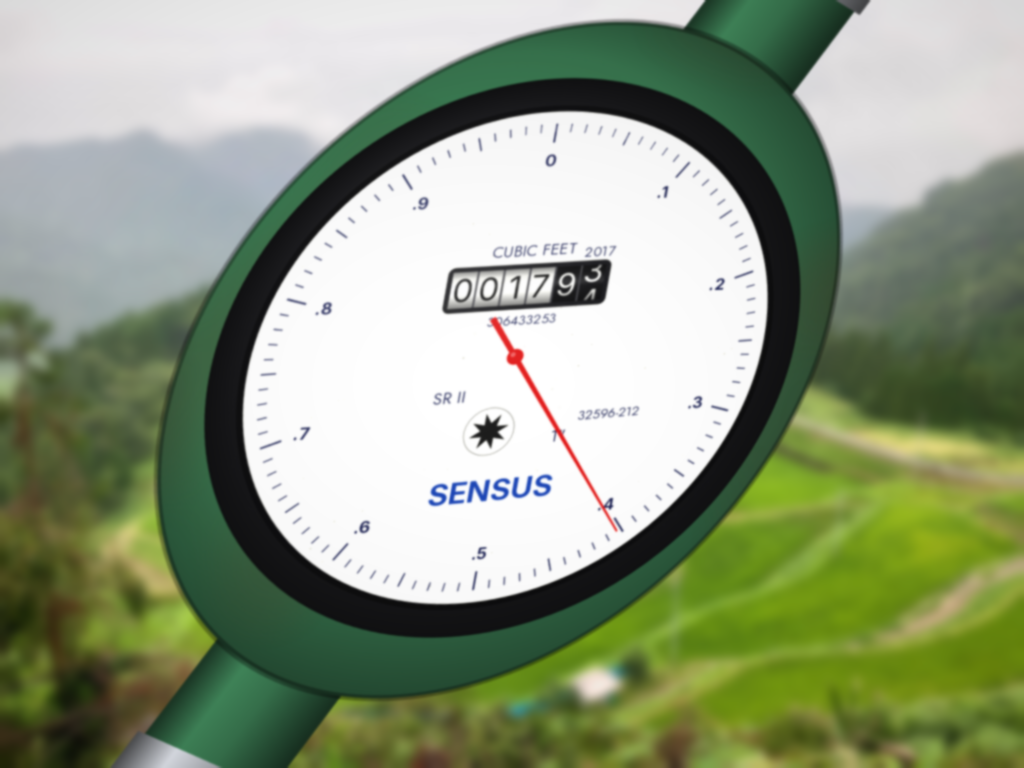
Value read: 1793.40,ft³
